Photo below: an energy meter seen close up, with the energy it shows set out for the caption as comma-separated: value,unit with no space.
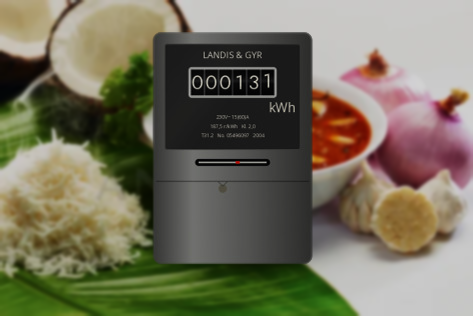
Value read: 131,kWh
